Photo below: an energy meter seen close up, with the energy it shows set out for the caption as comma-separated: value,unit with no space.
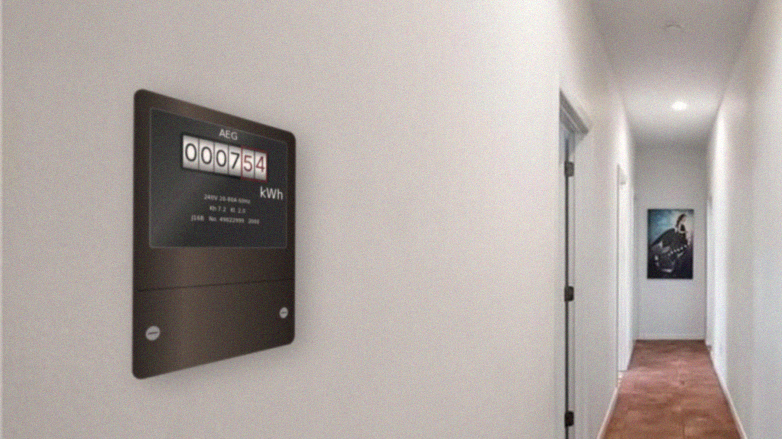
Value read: 7.54,kWh
